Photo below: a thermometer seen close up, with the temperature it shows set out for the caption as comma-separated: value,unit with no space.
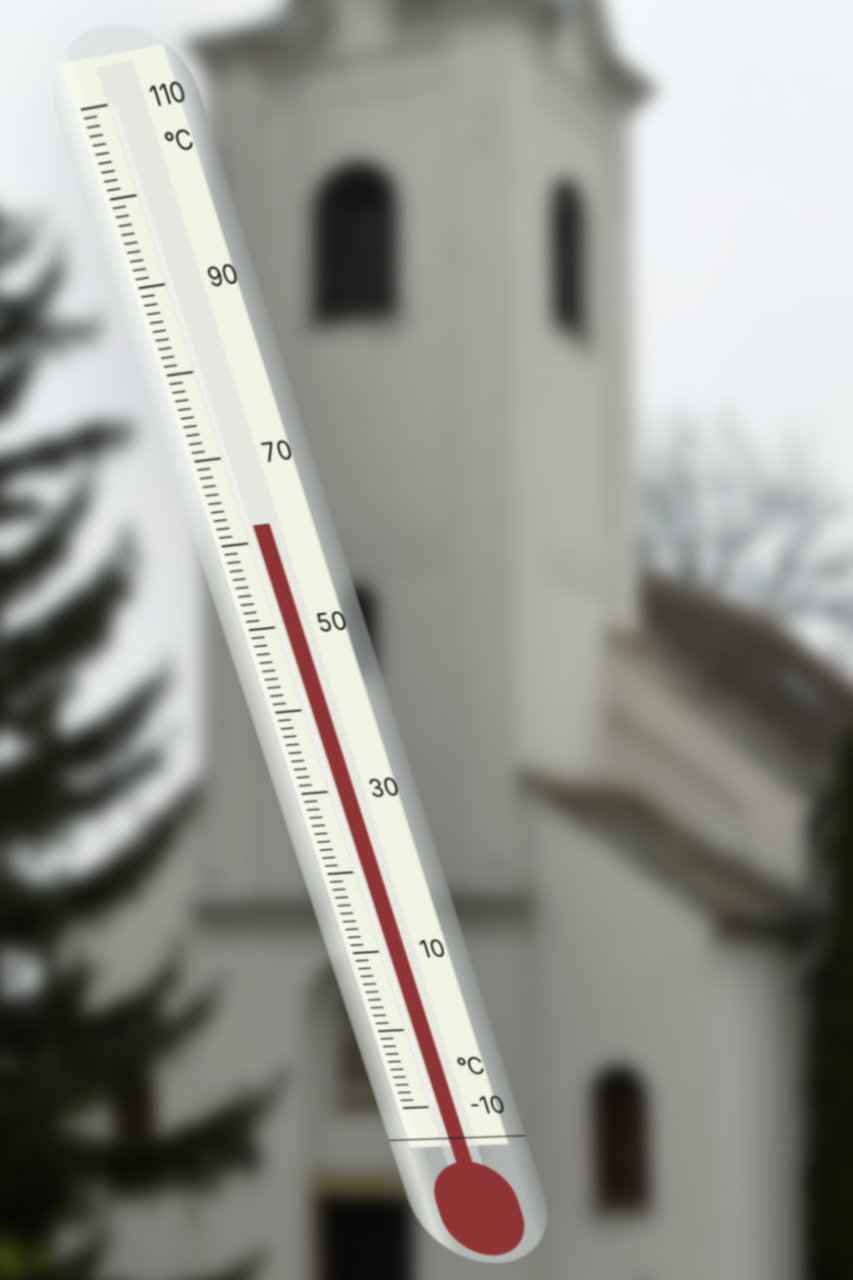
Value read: 62,°C
